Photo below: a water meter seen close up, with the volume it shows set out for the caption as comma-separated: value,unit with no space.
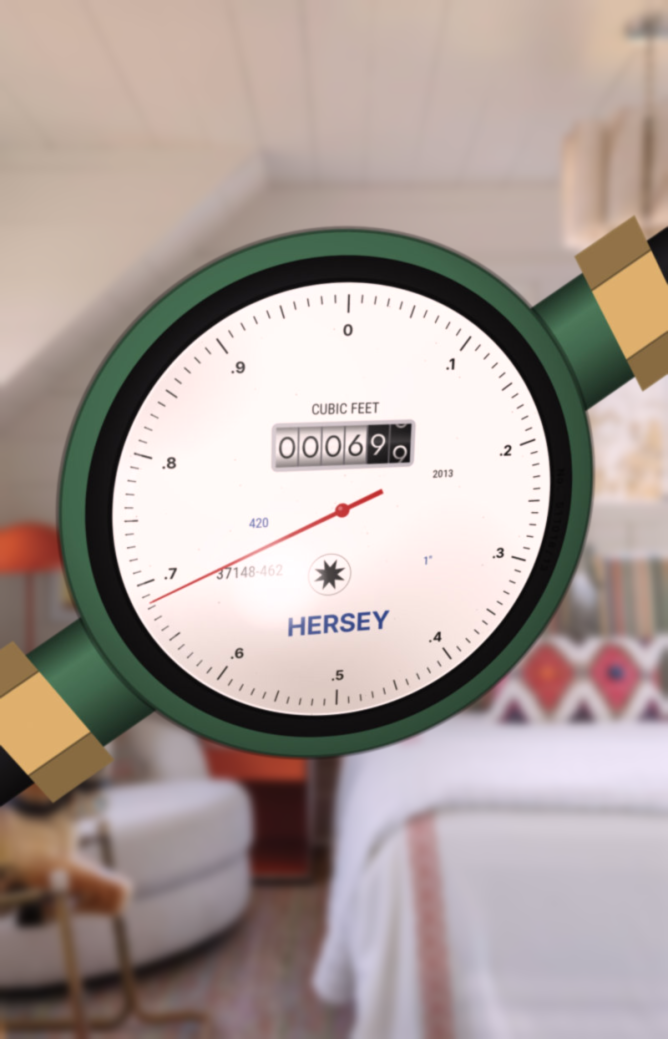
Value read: 698.68,ft³
